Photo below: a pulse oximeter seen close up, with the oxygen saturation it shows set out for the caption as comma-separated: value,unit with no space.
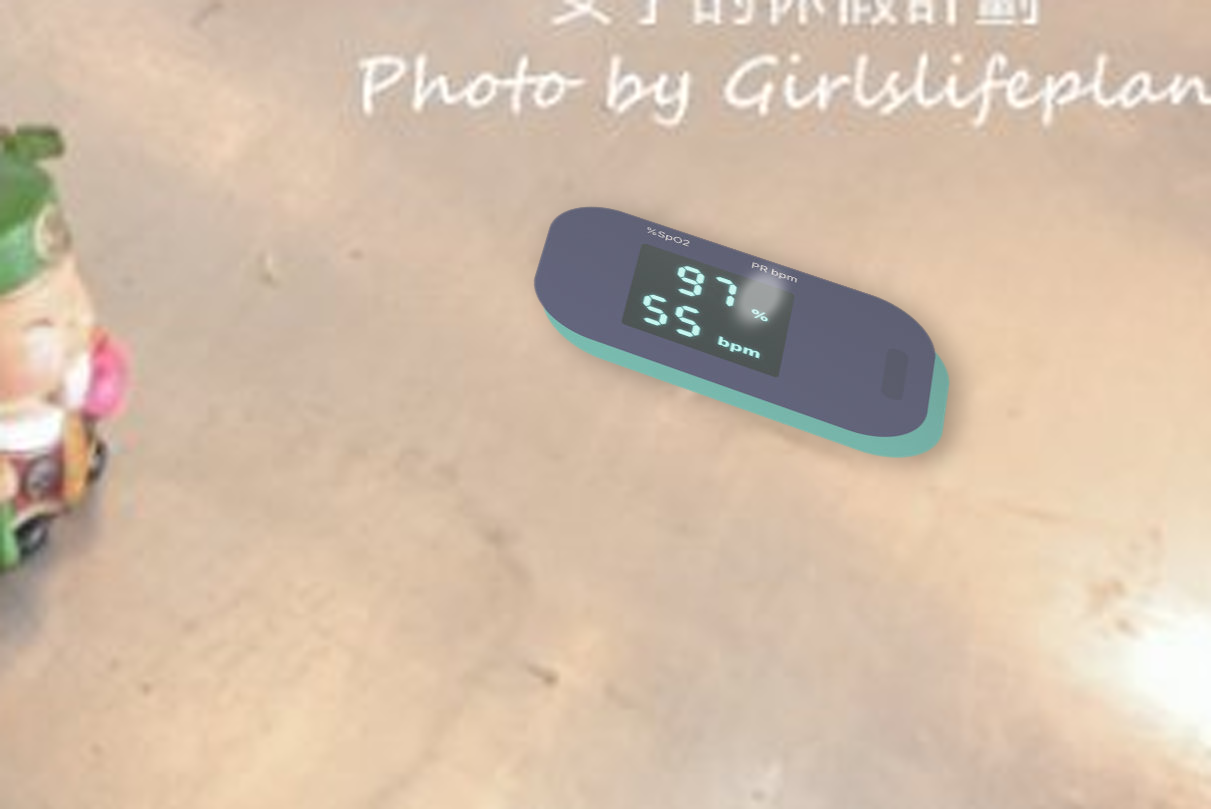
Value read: 97,%
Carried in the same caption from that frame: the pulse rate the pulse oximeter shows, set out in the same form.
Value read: 55,bpm
